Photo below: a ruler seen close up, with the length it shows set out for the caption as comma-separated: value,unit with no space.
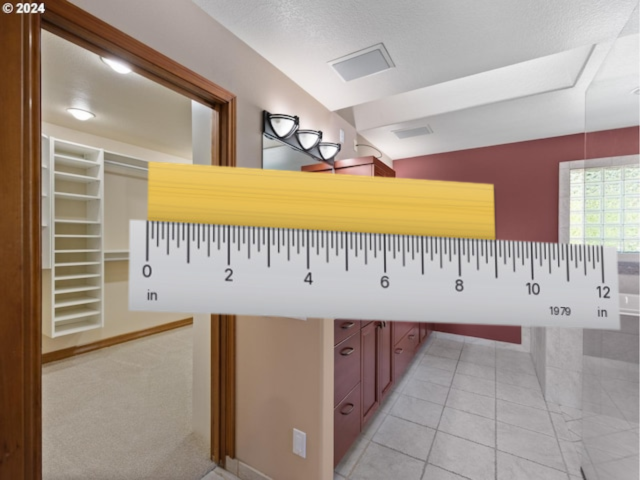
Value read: 9,in
